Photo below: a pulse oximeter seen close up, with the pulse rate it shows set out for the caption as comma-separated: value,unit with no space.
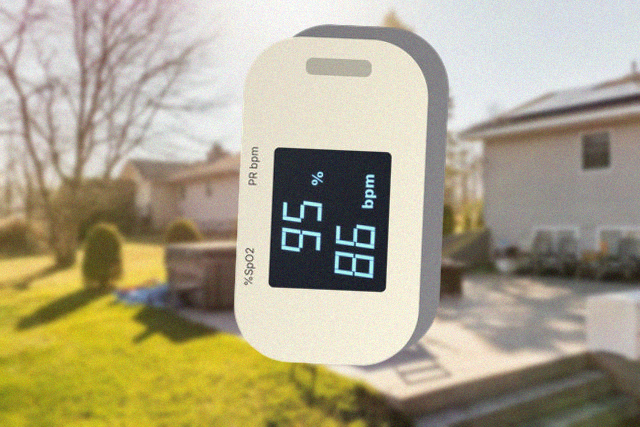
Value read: 86,bpm
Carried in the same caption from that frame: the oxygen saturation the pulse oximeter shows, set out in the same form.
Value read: 95,%
